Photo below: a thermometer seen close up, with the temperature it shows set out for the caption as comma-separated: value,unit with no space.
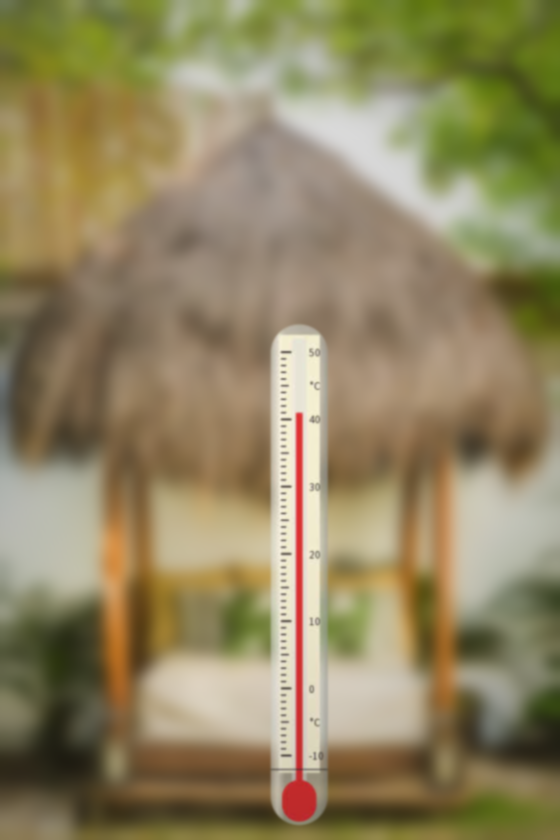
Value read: 41,°C
